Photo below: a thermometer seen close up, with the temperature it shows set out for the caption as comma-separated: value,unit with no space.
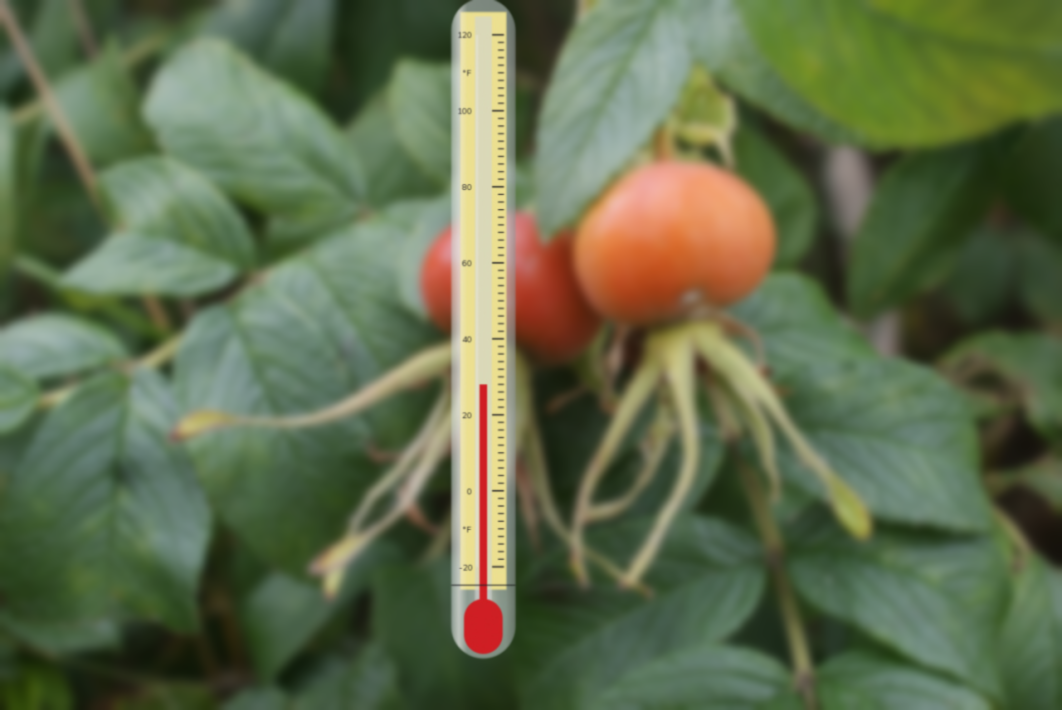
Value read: 28,°F
